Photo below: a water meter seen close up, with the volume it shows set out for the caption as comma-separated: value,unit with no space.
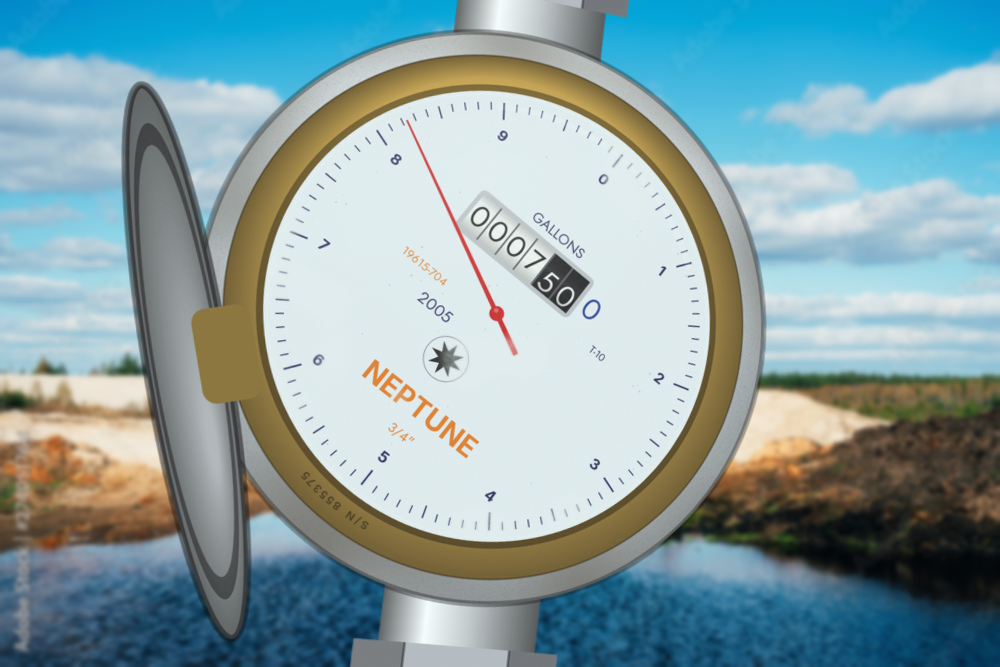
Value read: 7498.2,gal
